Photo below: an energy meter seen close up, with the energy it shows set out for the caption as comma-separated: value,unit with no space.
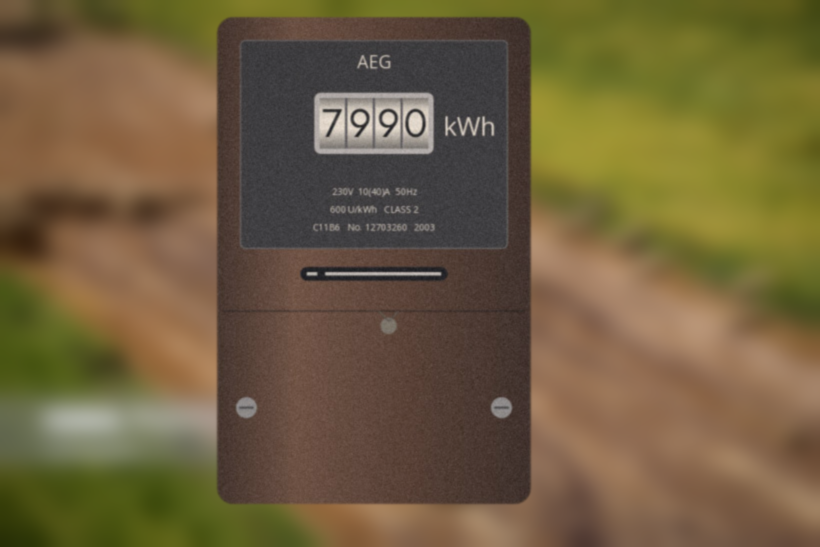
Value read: 7990,kWh
